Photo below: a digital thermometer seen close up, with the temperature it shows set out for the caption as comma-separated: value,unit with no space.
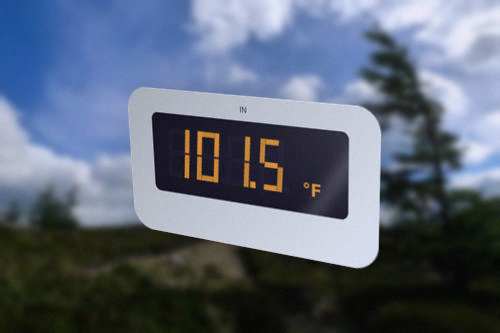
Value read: 101.5,°F
